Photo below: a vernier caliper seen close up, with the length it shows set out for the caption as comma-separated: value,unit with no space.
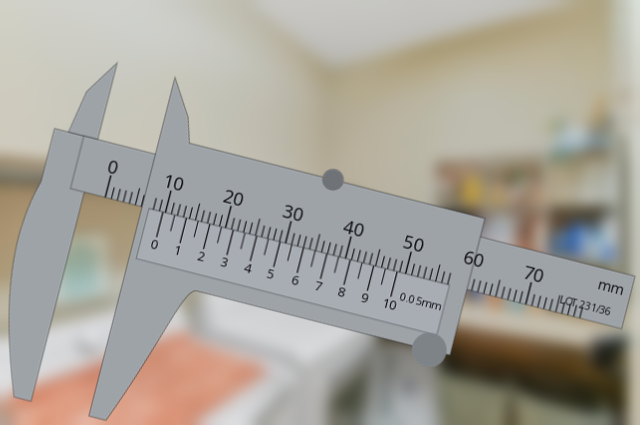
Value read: 9.6,mm
